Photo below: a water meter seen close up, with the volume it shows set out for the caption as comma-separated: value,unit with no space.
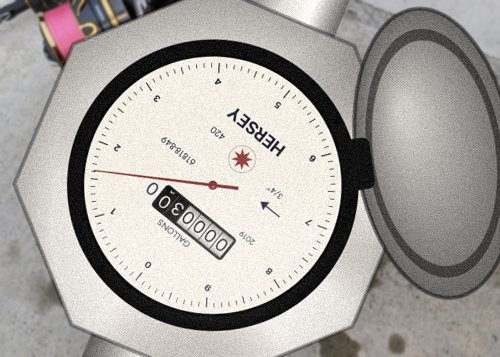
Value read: 301.6,gal
